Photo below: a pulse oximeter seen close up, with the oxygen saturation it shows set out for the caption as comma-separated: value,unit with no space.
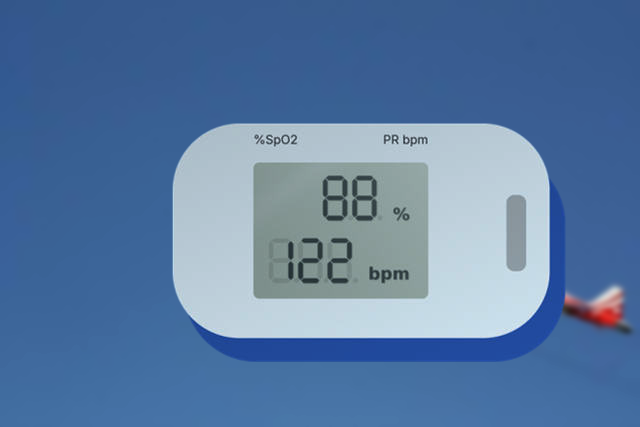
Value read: 88,%
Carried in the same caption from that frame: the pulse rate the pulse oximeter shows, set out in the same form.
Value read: 122,bpm
